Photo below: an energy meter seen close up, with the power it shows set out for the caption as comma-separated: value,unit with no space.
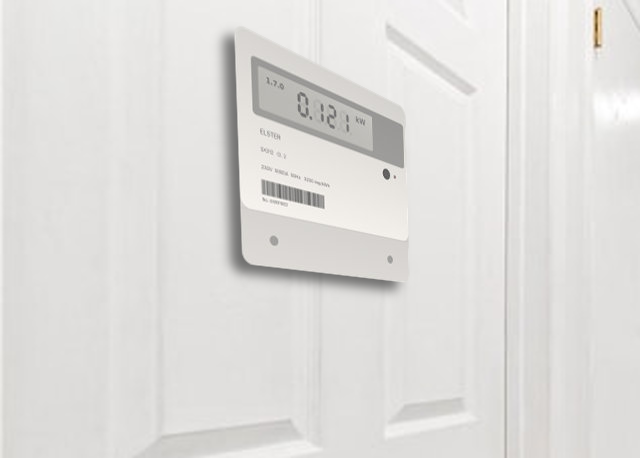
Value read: 0.121,kW
